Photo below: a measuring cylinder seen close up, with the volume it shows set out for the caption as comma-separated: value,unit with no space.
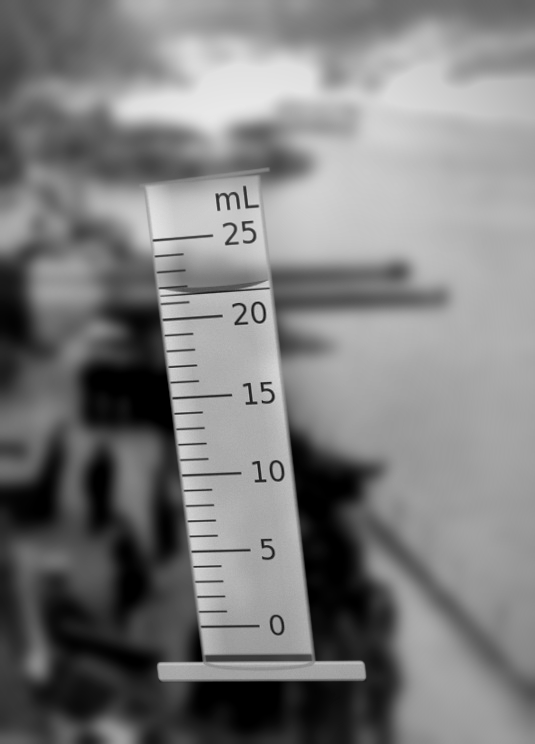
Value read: 21.5,mL
